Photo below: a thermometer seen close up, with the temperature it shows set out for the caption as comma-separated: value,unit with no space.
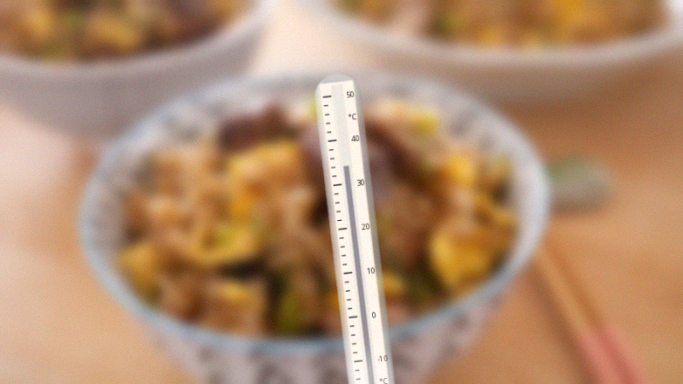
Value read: 34,°C
